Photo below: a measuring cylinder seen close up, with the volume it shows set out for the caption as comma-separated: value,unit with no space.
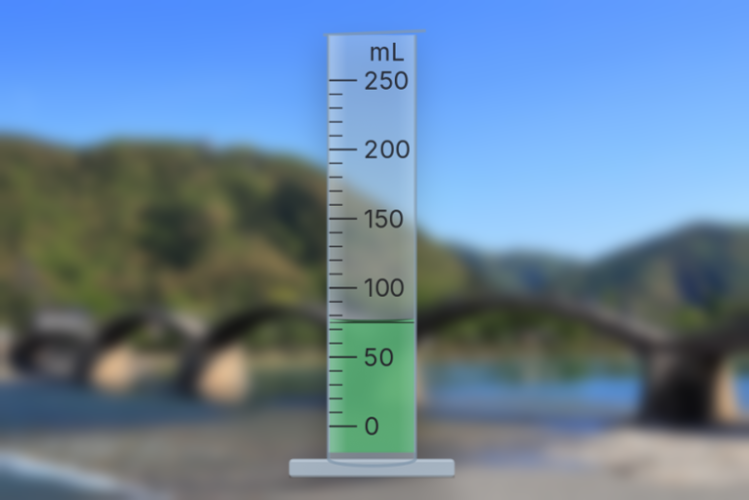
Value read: 75,mL
